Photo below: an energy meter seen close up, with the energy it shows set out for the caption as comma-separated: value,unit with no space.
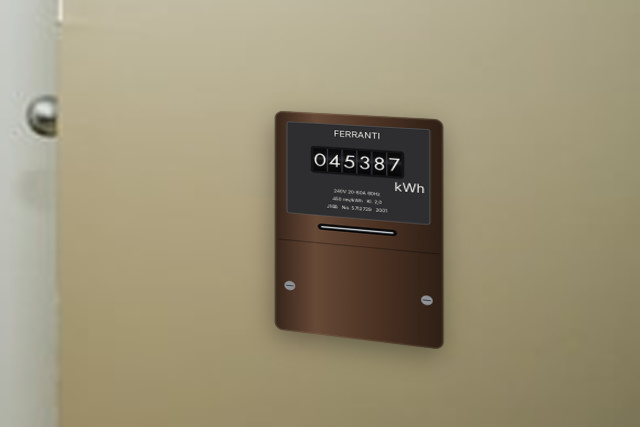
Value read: 45387,kWh
